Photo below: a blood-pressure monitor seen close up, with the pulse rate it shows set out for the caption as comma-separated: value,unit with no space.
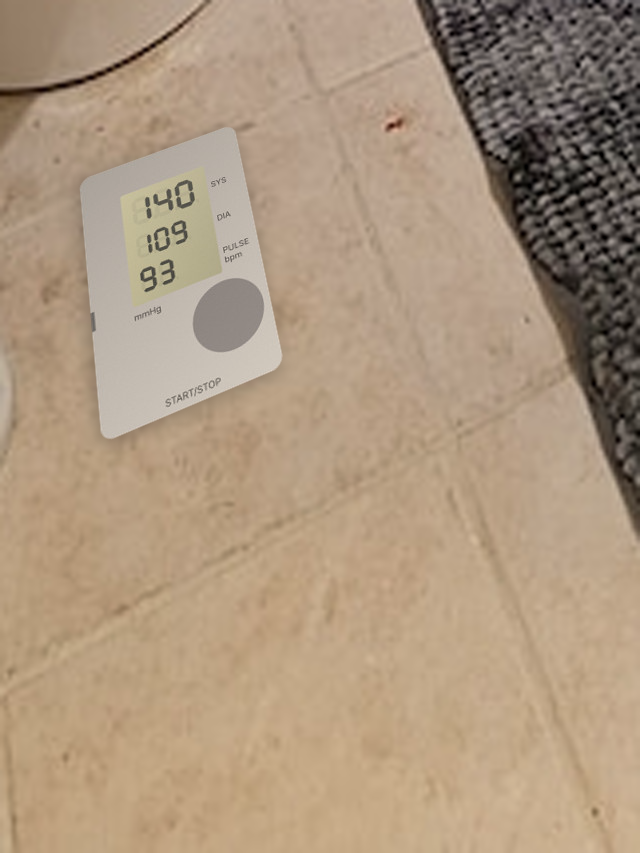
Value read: 93,bpm
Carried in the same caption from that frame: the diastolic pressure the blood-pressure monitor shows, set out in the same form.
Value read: 109,mmHg
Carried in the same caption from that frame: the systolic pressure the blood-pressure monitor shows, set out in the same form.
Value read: 140,mmHg
